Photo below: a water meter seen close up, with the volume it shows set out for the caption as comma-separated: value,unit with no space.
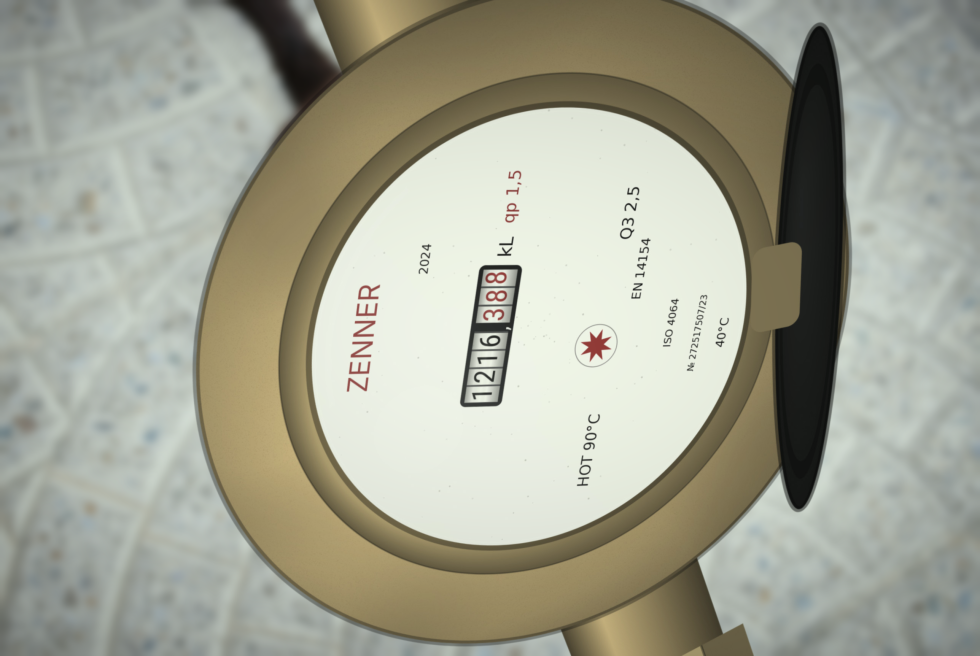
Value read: 1216.388,kL
